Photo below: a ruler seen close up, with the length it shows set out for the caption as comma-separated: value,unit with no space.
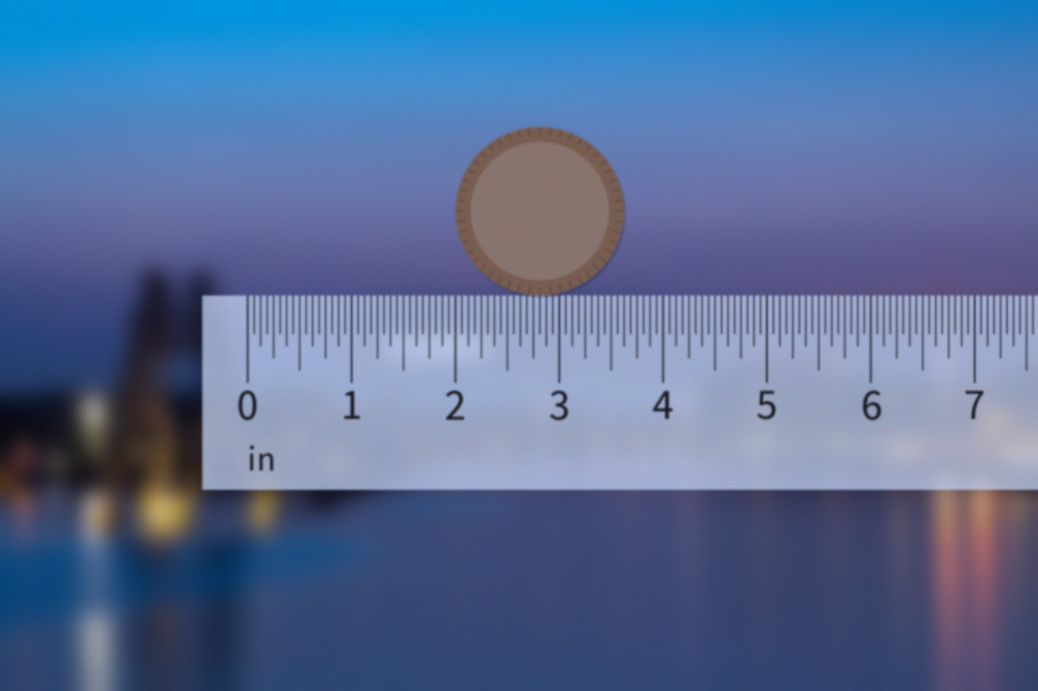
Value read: 1.625,in
